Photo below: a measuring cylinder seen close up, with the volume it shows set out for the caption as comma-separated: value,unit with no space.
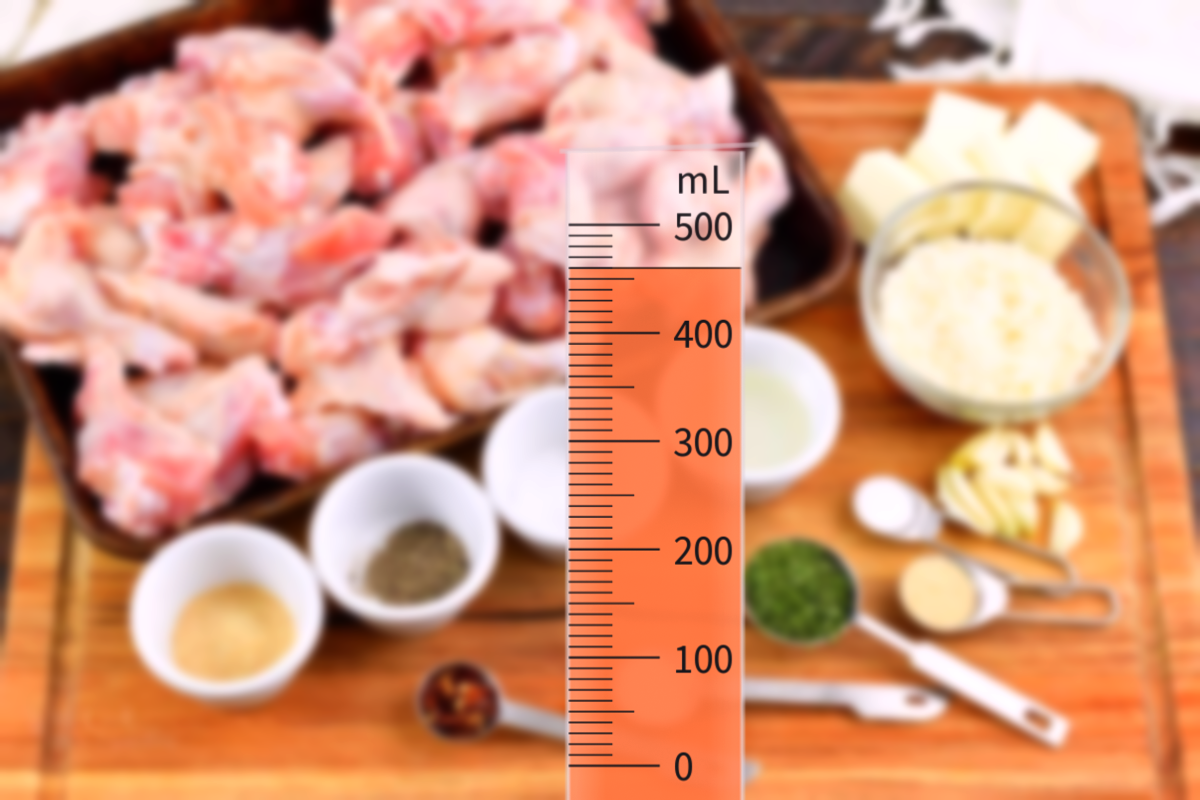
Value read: 460,mL
